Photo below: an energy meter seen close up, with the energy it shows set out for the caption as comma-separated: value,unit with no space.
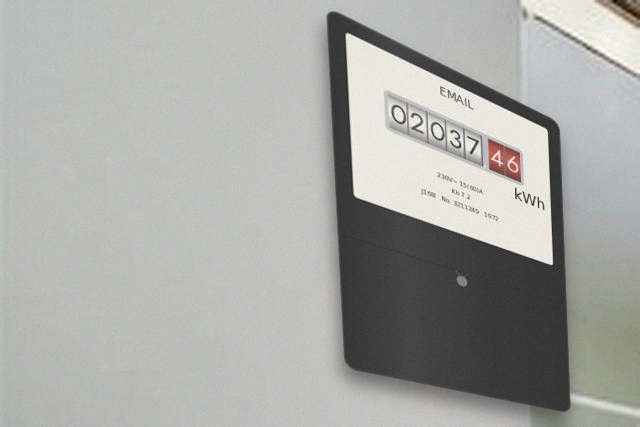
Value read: 2037.46,kWh
